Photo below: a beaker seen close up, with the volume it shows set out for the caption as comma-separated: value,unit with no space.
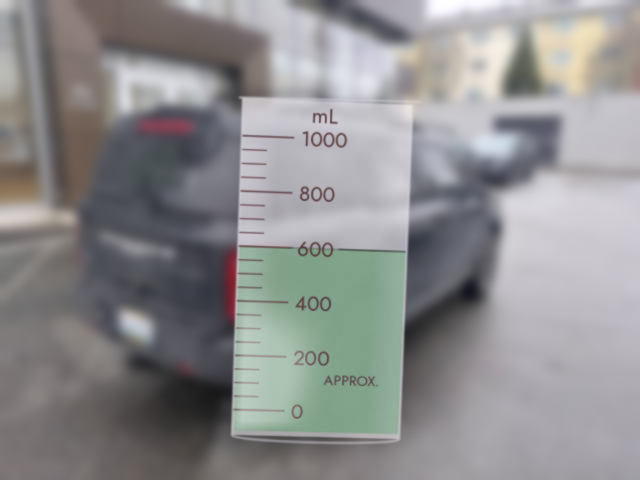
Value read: 600,mL
